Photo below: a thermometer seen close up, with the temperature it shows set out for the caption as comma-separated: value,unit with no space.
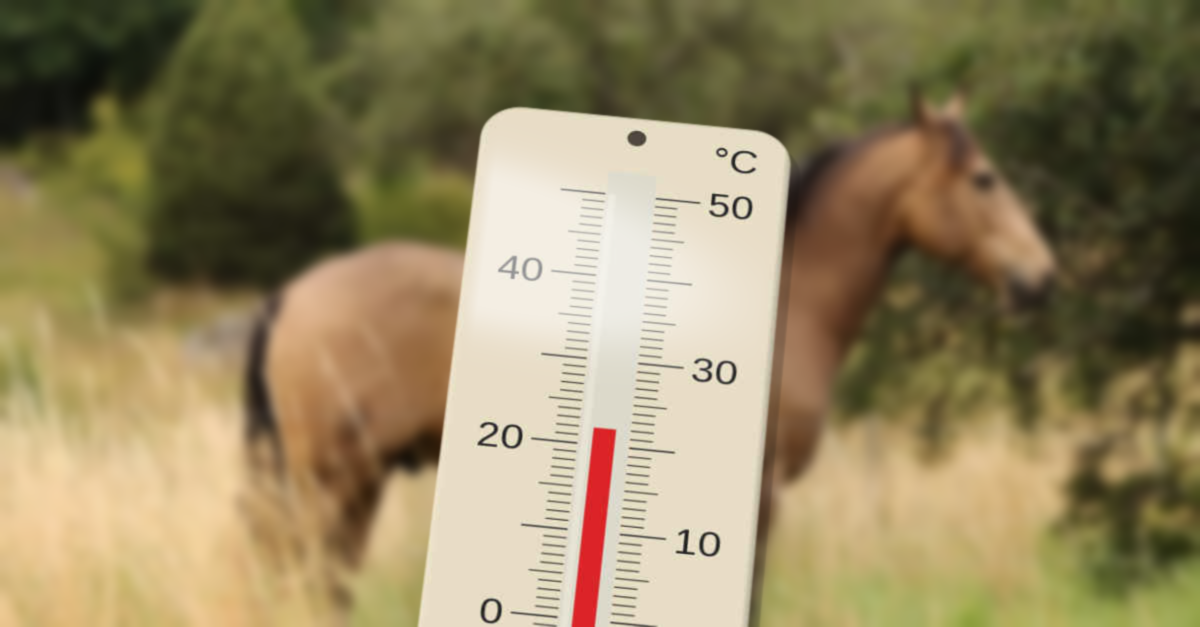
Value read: 22,°C
